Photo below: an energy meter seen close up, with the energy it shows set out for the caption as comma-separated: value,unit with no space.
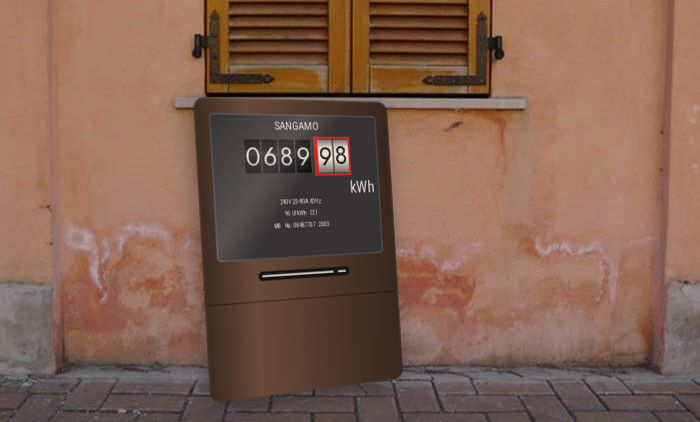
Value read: 689.98,kWh
